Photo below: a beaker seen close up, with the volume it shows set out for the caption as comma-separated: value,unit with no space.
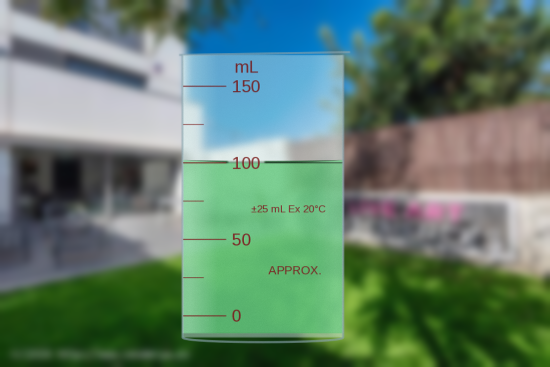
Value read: 100,mL
